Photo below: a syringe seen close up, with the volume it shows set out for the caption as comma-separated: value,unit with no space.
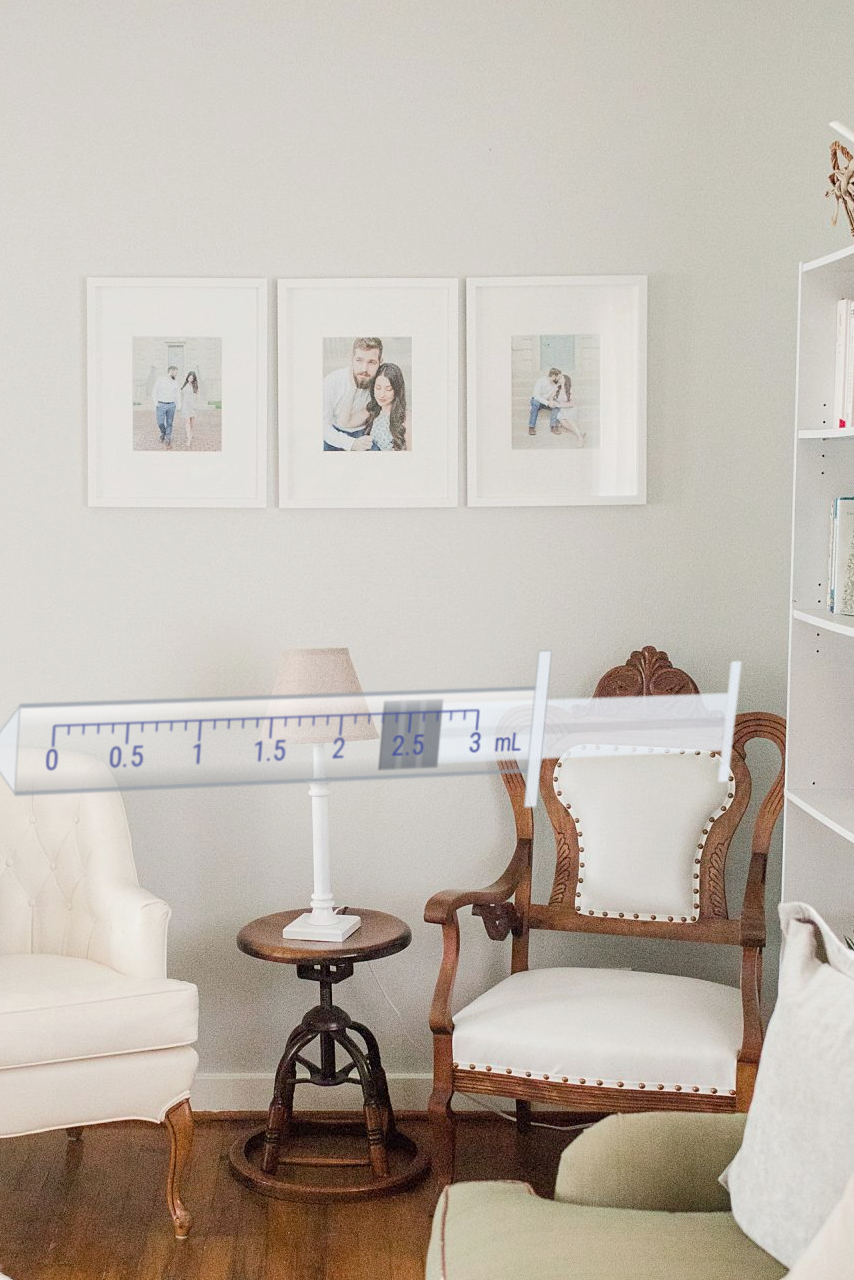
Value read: 2.3,mL
